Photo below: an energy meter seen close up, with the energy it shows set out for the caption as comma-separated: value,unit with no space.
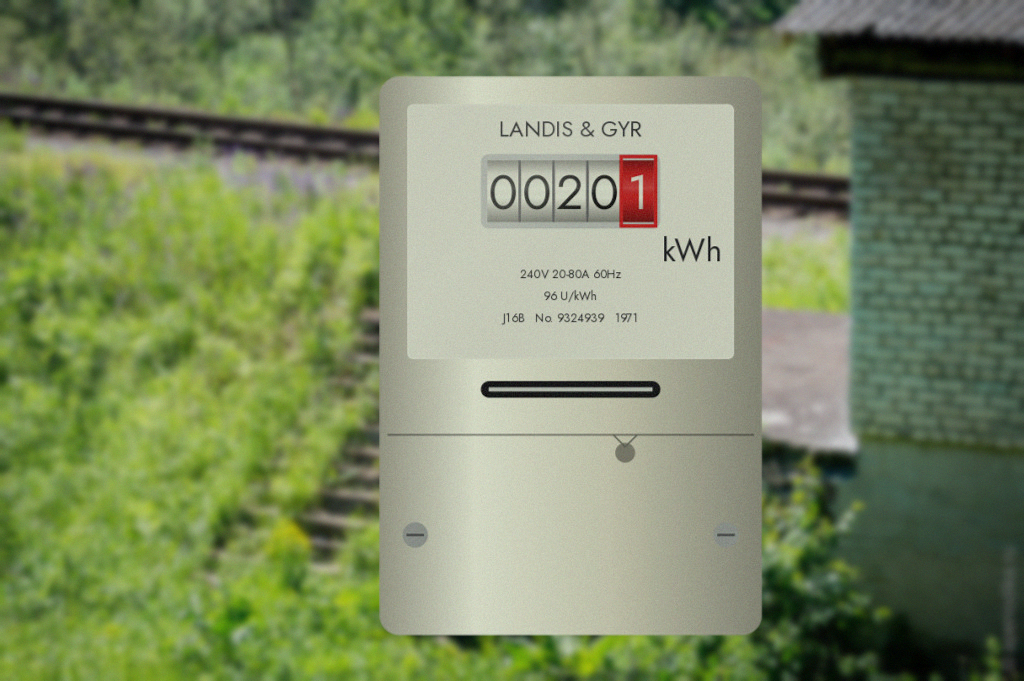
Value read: 20.1,kWh
